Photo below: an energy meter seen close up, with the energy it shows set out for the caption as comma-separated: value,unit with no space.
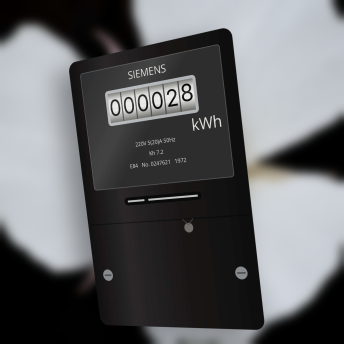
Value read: 28,kWh
